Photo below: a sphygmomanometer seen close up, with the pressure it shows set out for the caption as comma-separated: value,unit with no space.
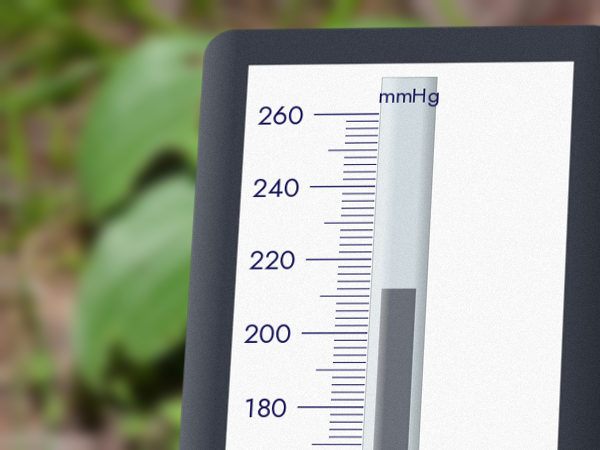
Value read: 212,mmHg
